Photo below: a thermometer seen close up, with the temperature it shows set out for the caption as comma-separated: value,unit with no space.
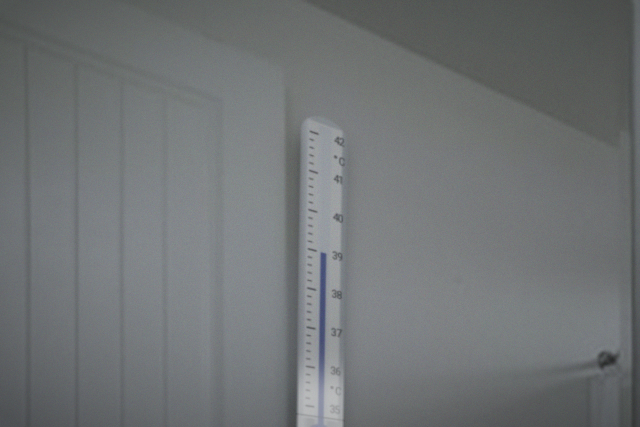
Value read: 39,°C
